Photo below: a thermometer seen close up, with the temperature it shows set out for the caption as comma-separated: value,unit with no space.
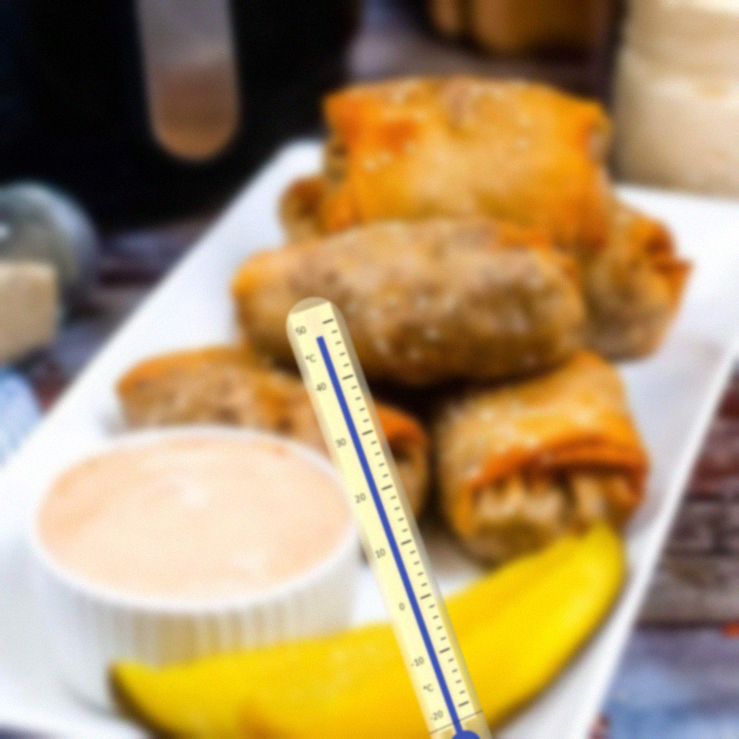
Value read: 48,°C
